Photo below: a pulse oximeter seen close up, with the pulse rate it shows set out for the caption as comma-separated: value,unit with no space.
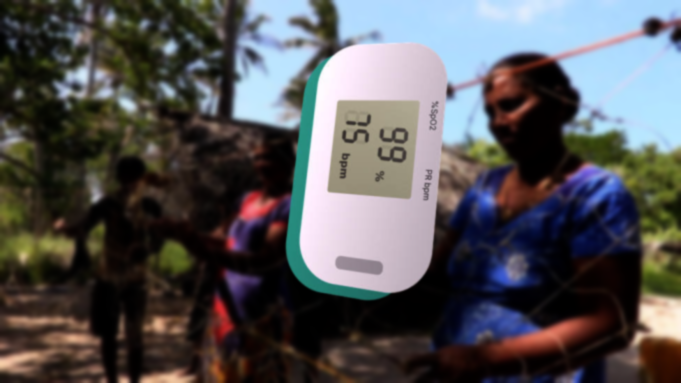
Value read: 75,bpm
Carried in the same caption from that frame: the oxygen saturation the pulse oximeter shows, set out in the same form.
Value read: 99,%
